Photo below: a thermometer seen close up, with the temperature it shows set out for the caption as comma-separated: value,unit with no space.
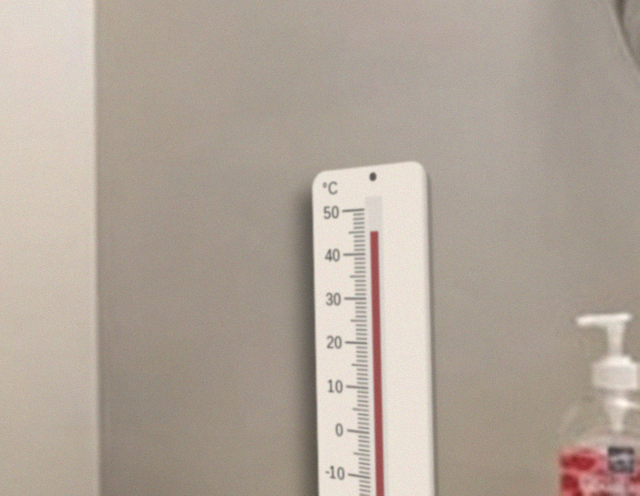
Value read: 45,°C
